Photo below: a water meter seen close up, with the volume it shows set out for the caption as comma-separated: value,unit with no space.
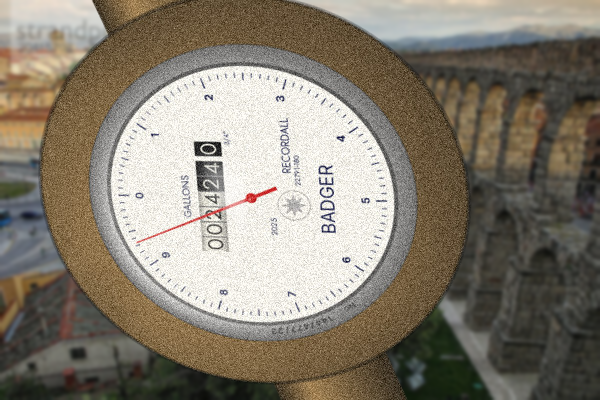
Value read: 24239.3,gal
